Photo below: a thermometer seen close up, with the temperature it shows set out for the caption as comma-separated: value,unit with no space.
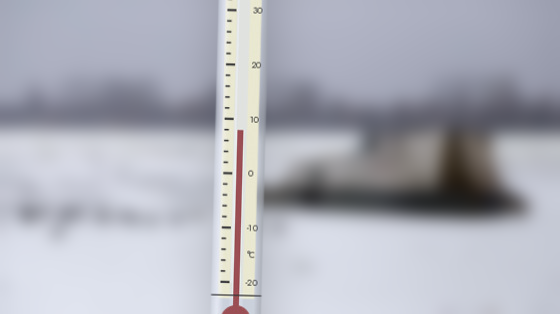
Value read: 8,°C
